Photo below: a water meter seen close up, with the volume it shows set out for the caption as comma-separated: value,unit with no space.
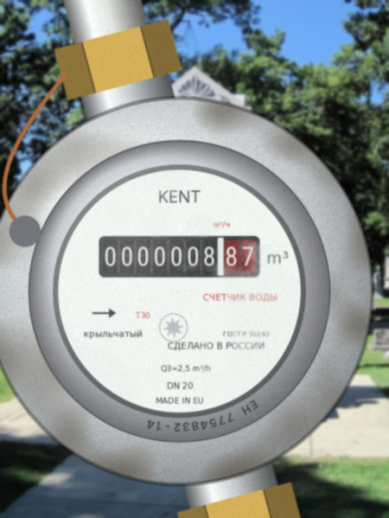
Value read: 8.87,m³
